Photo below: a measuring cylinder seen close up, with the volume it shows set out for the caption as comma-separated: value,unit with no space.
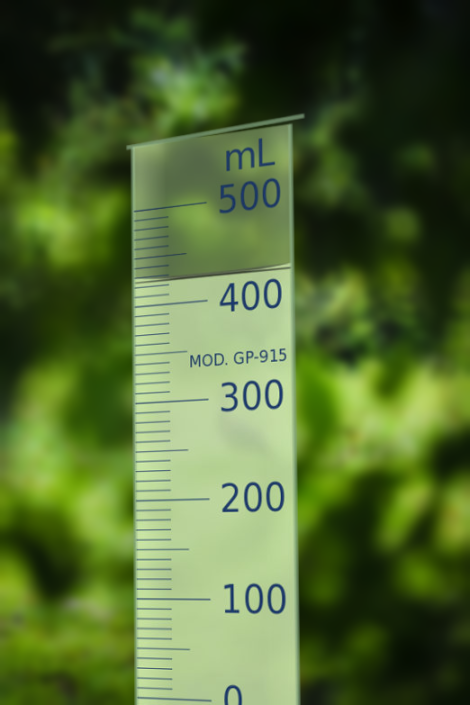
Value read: 425,mL
